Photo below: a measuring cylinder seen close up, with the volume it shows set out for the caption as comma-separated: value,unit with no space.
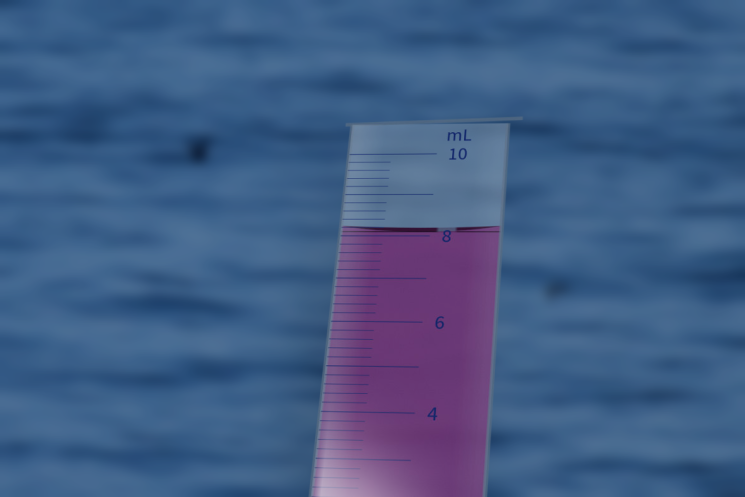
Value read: 8.1,mL
